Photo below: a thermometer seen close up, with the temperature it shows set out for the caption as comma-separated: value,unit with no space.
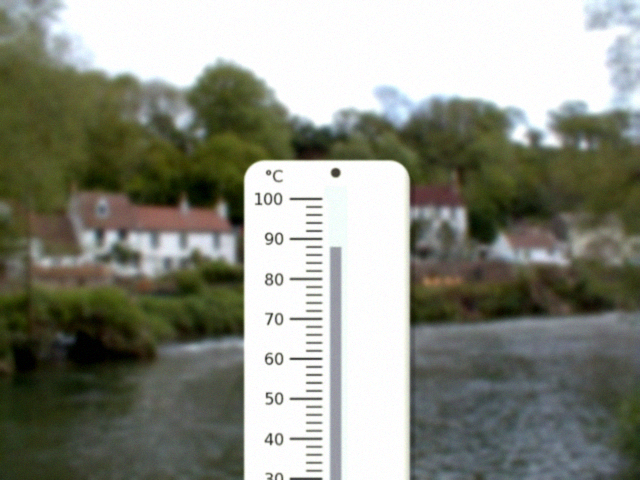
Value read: 88,°C
